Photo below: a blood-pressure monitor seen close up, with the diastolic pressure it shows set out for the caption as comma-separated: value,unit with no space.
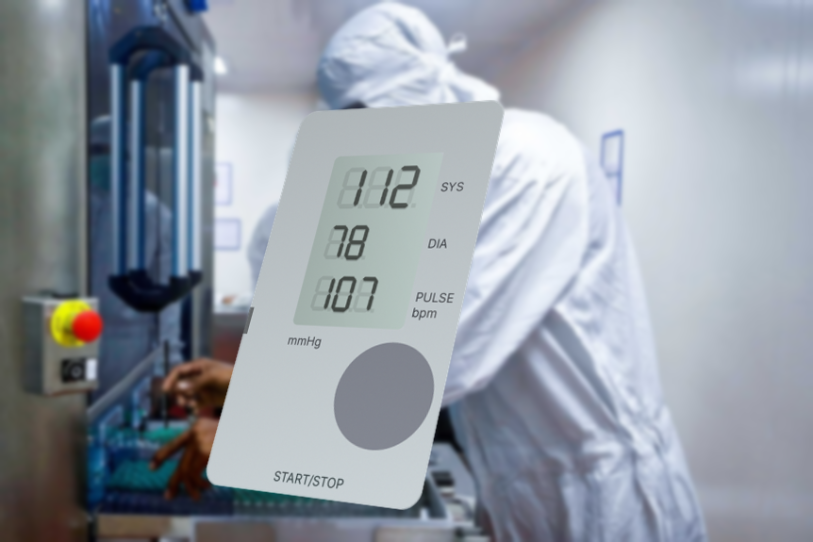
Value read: 78,mmHg
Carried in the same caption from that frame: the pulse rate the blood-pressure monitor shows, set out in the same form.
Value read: 107,bpm
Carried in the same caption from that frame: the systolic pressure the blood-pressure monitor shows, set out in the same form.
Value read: 112,mmHg
